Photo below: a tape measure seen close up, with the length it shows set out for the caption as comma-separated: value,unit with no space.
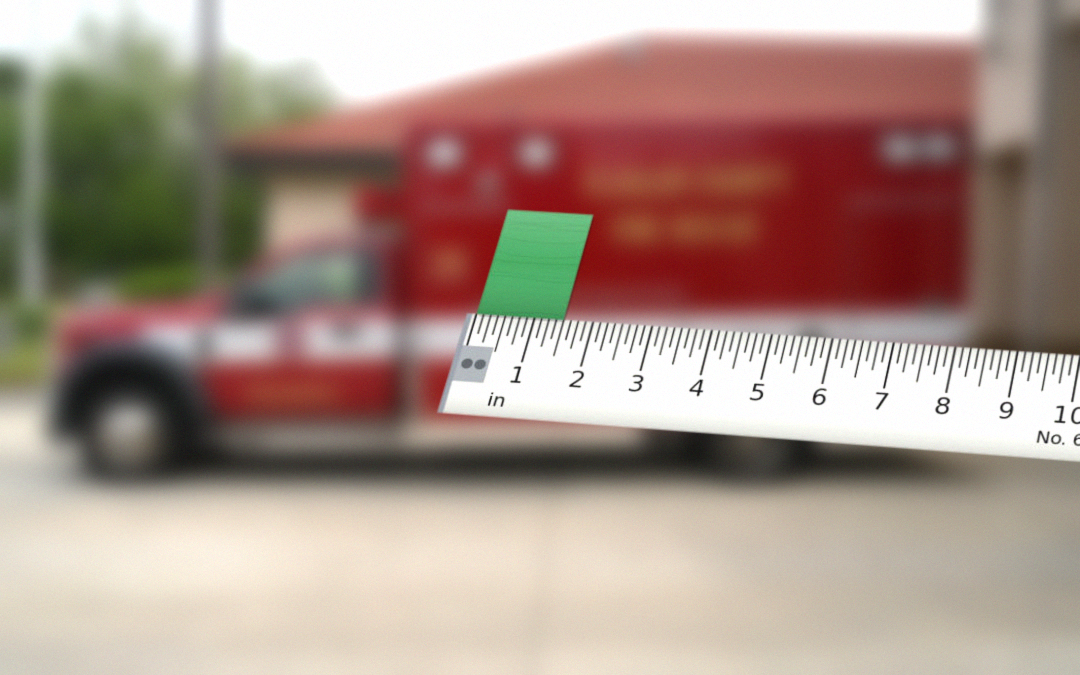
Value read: 1.5,in
